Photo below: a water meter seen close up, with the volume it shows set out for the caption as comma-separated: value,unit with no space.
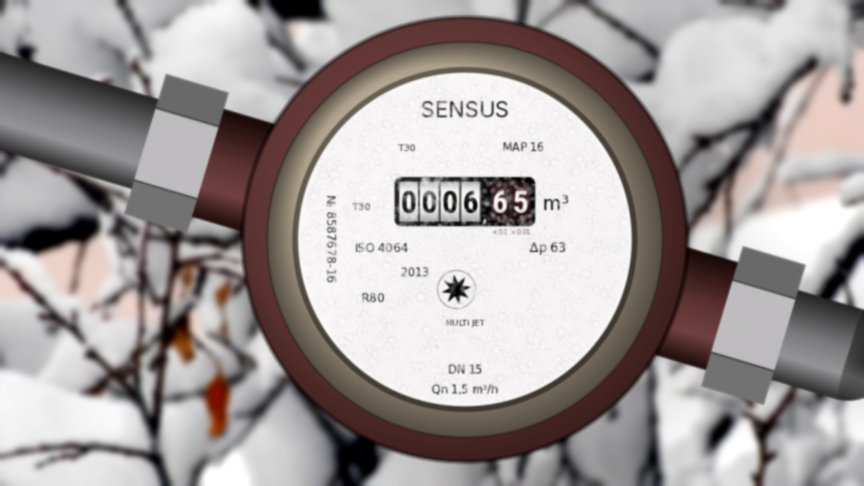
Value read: 6.65,m³
